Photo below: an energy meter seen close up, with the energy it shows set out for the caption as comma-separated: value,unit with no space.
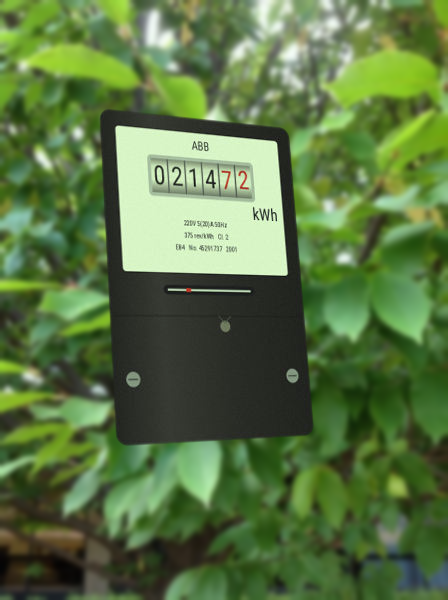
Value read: 214.72,kWh
